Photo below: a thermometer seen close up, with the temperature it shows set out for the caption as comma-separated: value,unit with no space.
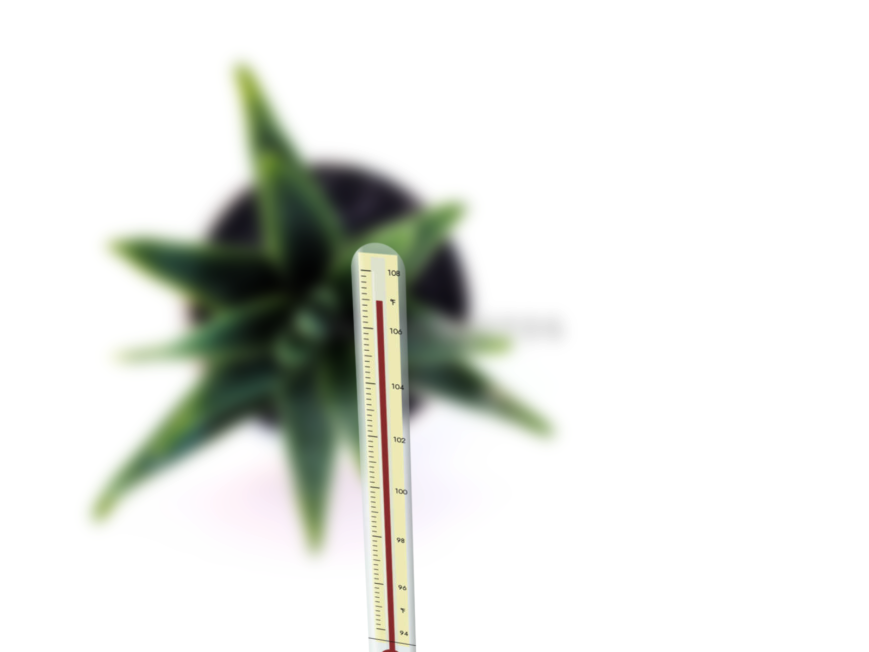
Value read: 107,°F
